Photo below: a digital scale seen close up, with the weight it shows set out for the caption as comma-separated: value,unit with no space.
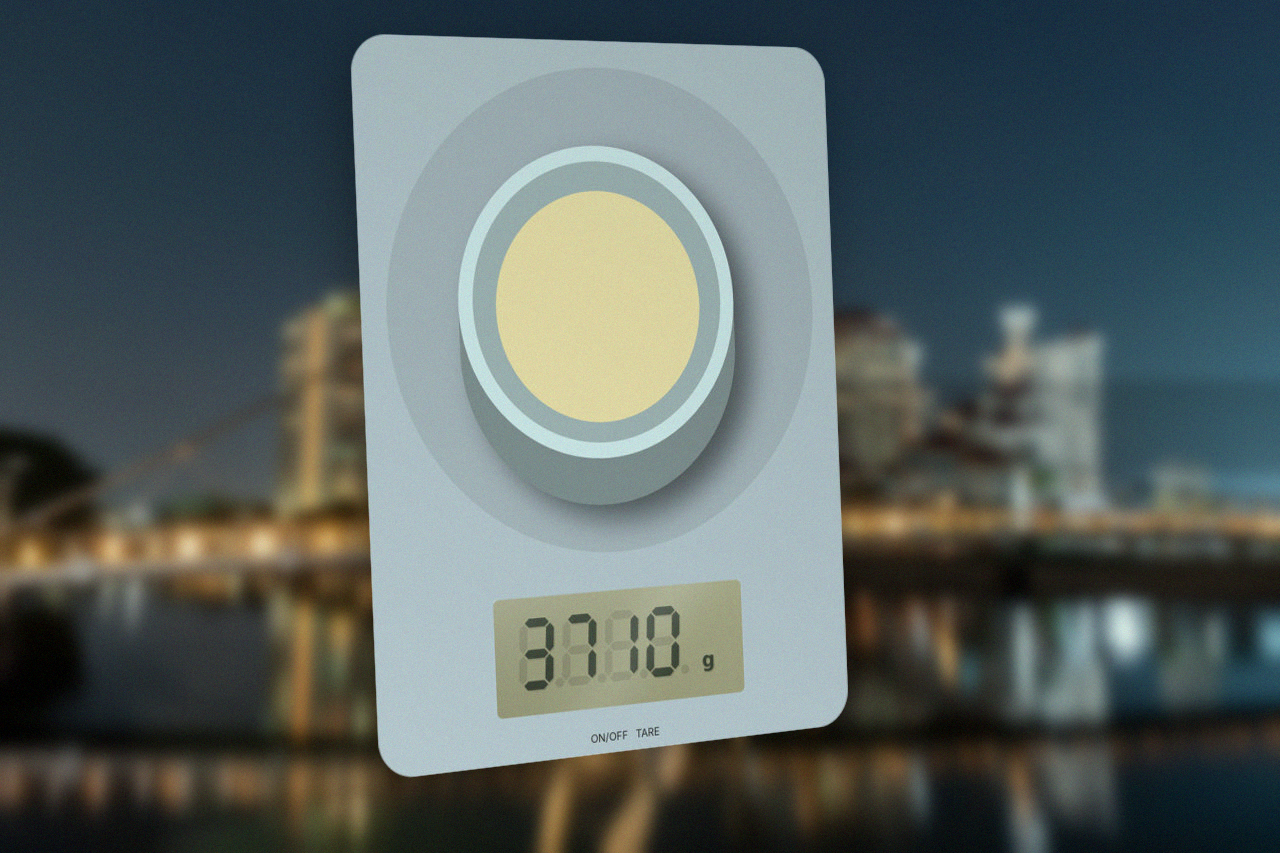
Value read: 3710,g
